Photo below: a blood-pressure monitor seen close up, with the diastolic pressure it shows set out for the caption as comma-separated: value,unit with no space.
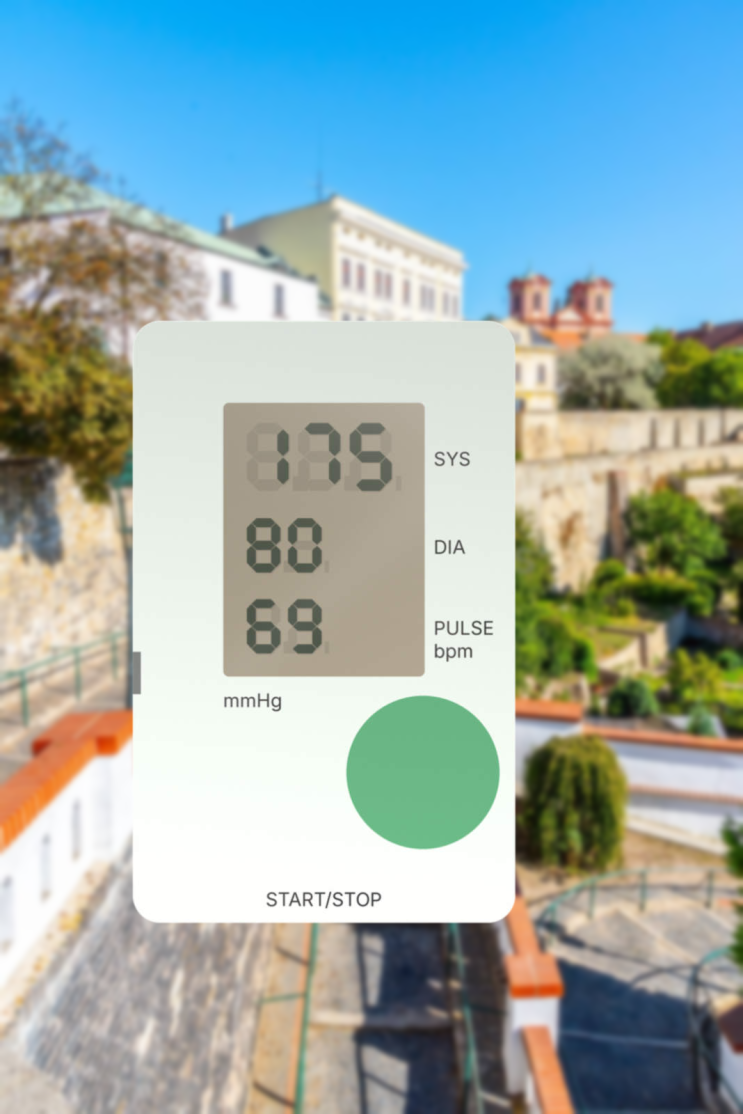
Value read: 80,mmHg
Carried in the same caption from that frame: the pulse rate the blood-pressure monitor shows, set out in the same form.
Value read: 69,bpm
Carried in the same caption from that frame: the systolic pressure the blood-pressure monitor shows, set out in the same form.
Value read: 175,mmHg
